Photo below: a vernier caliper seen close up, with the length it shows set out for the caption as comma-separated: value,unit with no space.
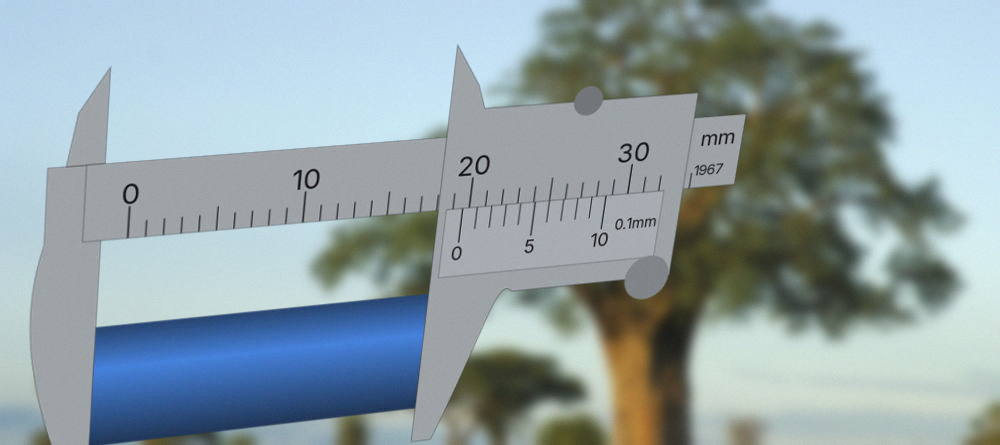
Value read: 19.6,mm
